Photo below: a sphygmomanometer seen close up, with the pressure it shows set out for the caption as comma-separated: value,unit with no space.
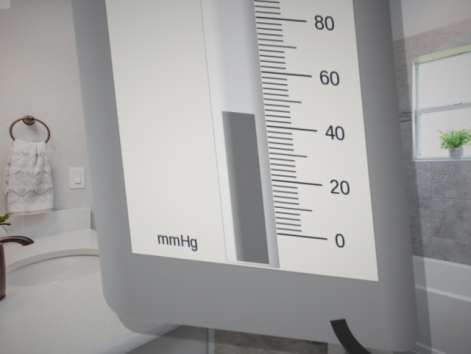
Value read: 44,mmHg
